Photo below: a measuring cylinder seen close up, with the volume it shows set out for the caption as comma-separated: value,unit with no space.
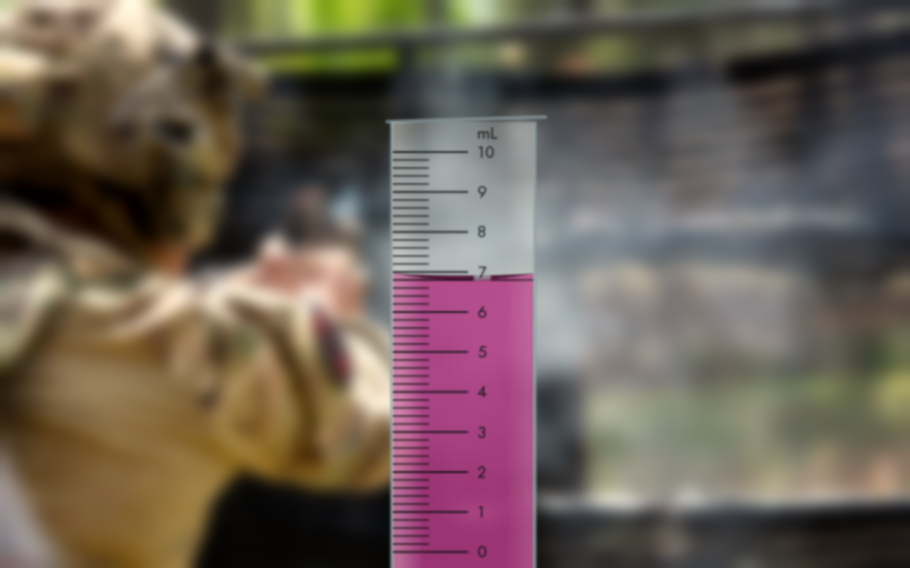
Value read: 6.8,mL
